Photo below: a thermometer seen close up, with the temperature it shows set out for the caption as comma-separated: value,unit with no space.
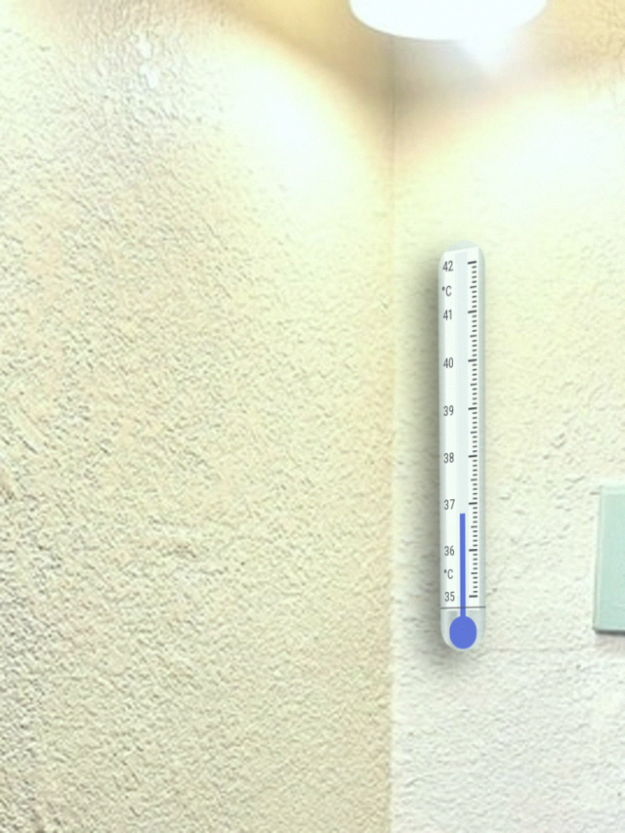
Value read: 36.8,°C
